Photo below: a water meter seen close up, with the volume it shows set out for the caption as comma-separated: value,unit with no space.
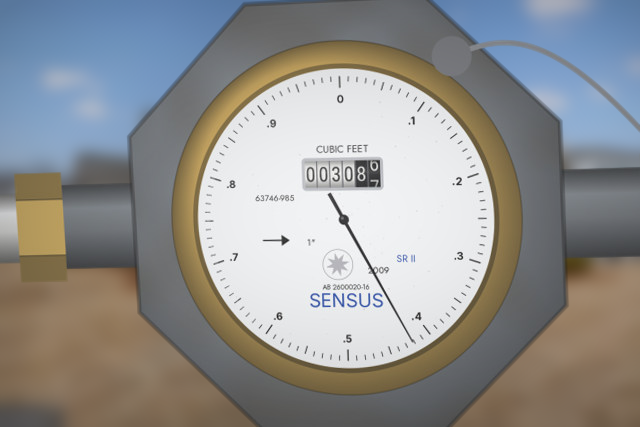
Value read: 3086.42,ft³
